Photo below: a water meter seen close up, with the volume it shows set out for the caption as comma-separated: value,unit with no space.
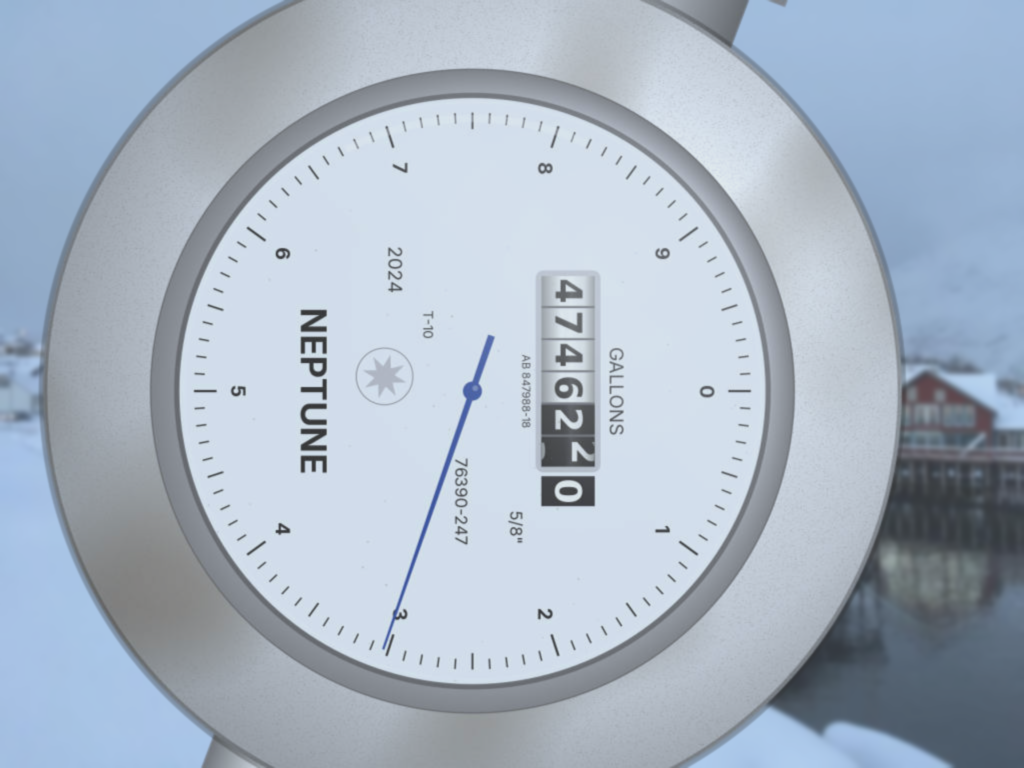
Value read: 4746223.0,gal
